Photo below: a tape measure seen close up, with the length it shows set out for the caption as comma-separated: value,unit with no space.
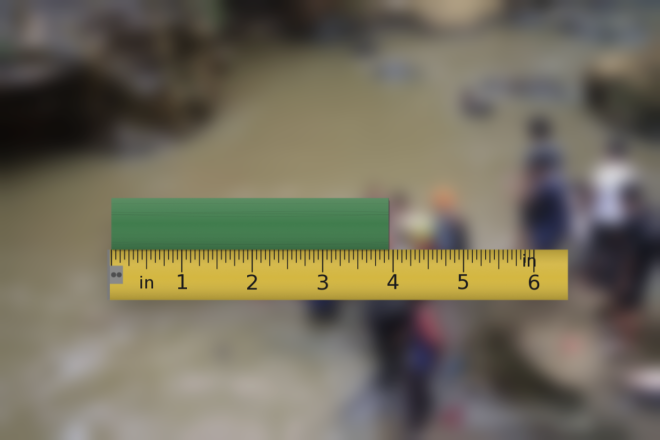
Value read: 3.9375,in
